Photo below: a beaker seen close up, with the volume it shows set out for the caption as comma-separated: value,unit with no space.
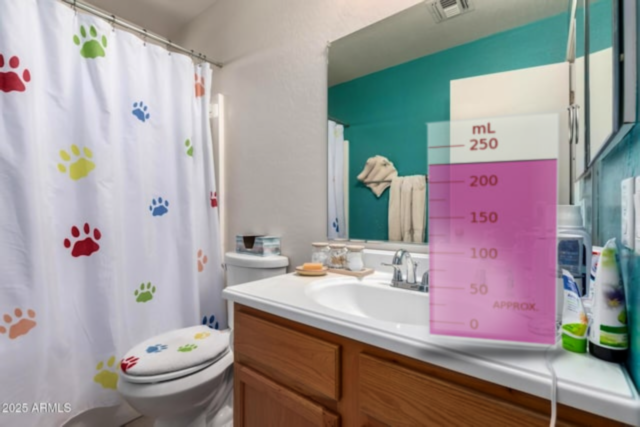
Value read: 225,mL
